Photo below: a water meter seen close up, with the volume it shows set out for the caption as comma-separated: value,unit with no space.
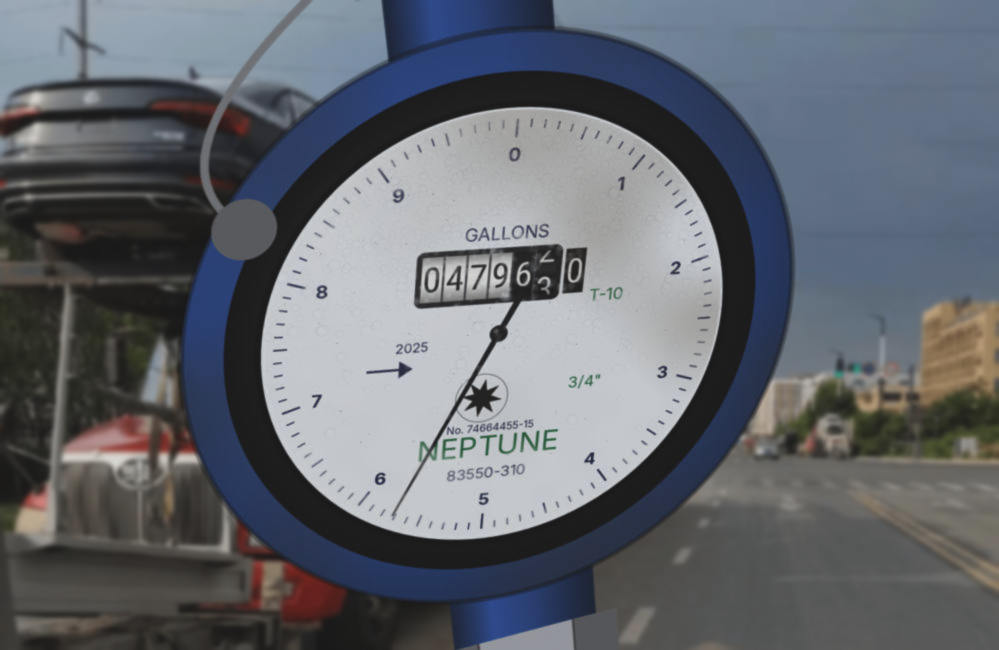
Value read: 479625.7,gal
